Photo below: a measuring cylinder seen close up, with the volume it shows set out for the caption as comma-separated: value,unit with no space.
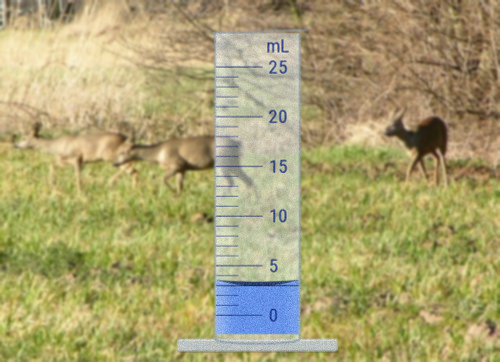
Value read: 3,mL
